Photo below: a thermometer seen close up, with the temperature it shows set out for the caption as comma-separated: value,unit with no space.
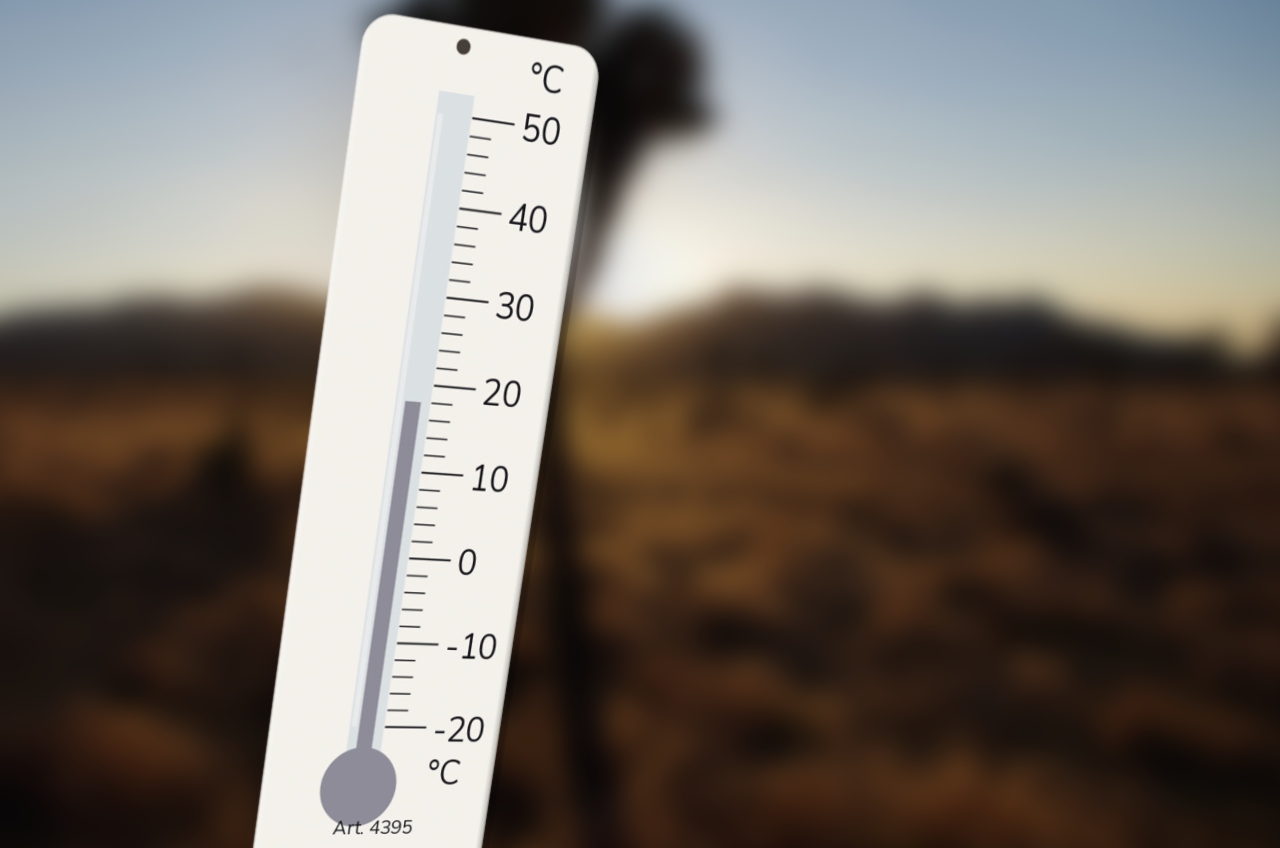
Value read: 18,°C
